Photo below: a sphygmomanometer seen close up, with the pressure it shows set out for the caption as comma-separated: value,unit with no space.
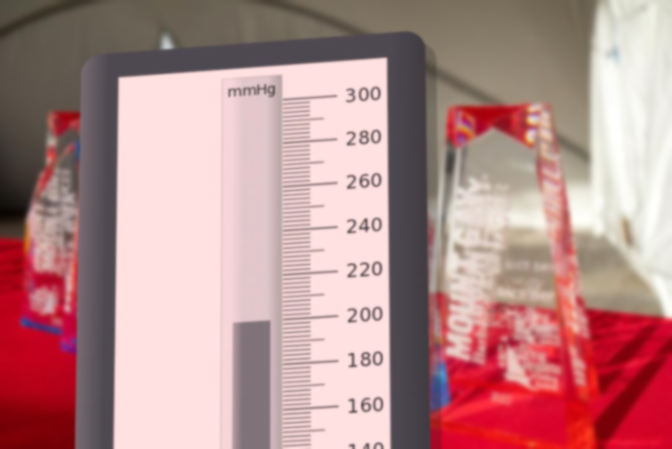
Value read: 200,mmHg
